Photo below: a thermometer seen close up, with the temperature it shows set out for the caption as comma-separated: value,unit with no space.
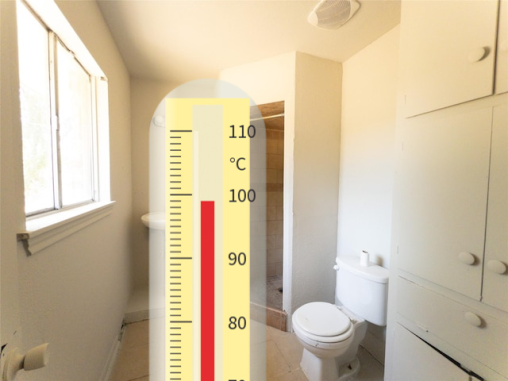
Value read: 99,°C
